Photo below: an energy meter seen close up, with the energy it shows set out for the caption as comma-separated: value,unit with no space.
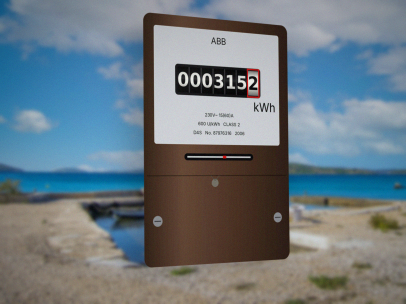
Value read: 315.2,kWh
